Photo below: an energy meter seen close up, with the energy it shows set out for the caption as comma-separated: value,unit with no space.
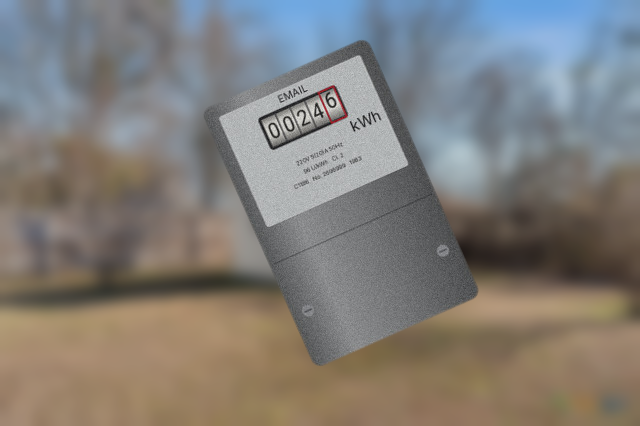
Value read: 24.6,kWh
